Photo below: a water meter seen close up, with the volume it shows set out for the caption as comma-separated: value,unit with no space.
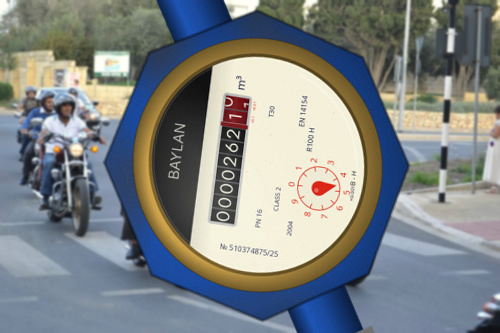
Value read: 262.104,m³
